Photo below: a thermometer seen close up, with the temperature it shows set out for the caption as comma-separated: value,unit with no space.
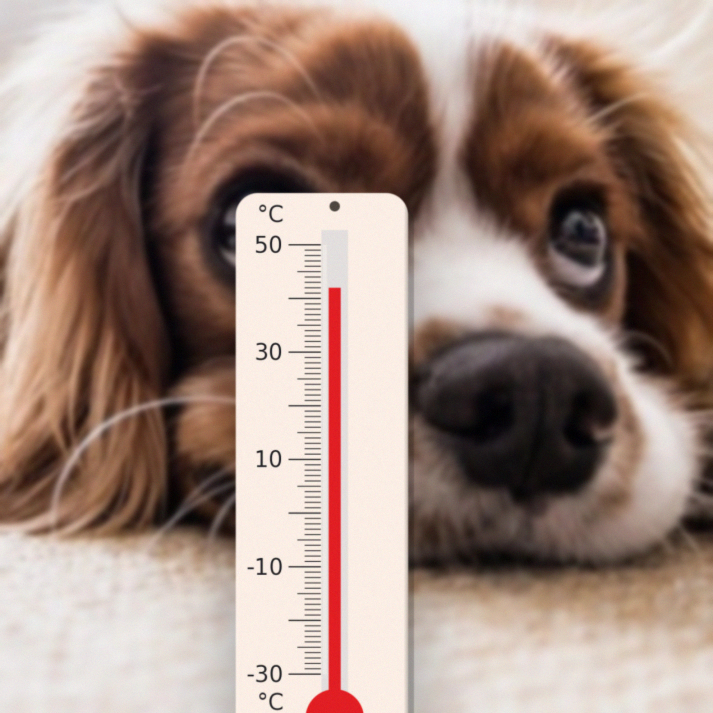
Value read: 42,°C
